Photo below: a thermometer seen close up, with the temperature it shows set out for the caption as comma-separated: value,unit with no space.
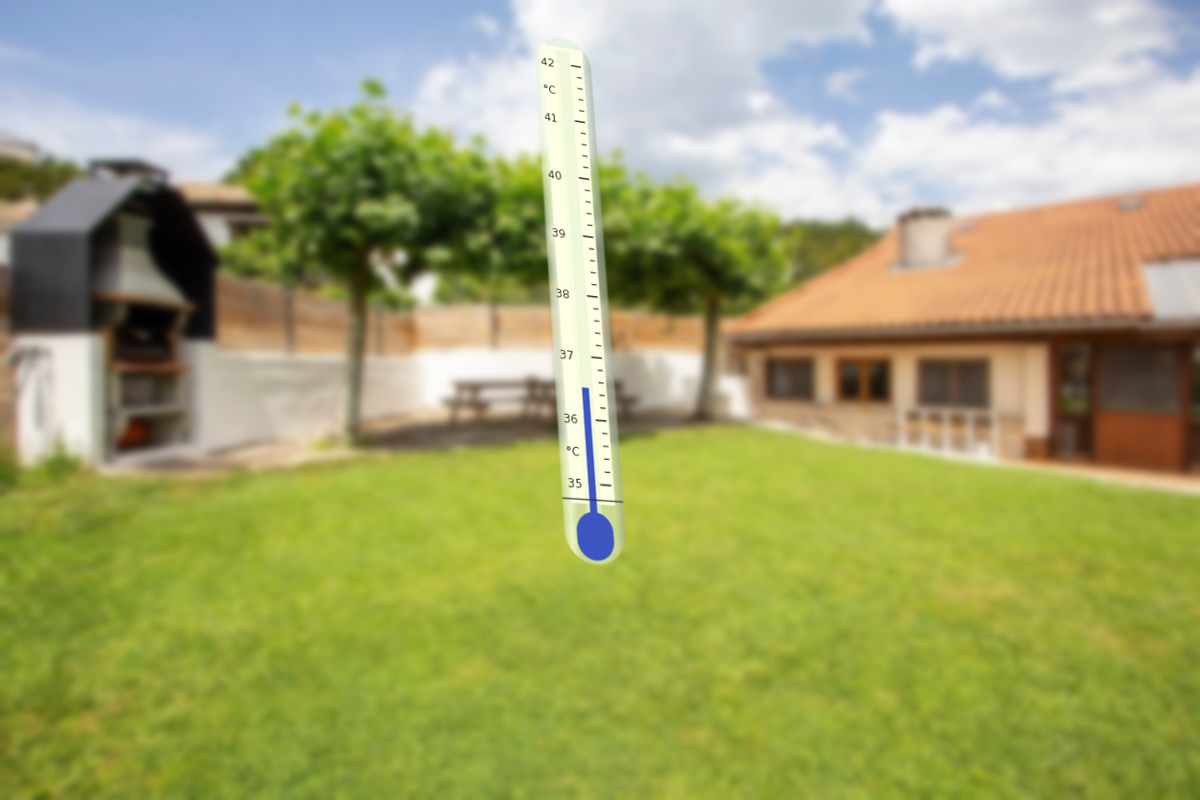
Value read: 36.5,°C
